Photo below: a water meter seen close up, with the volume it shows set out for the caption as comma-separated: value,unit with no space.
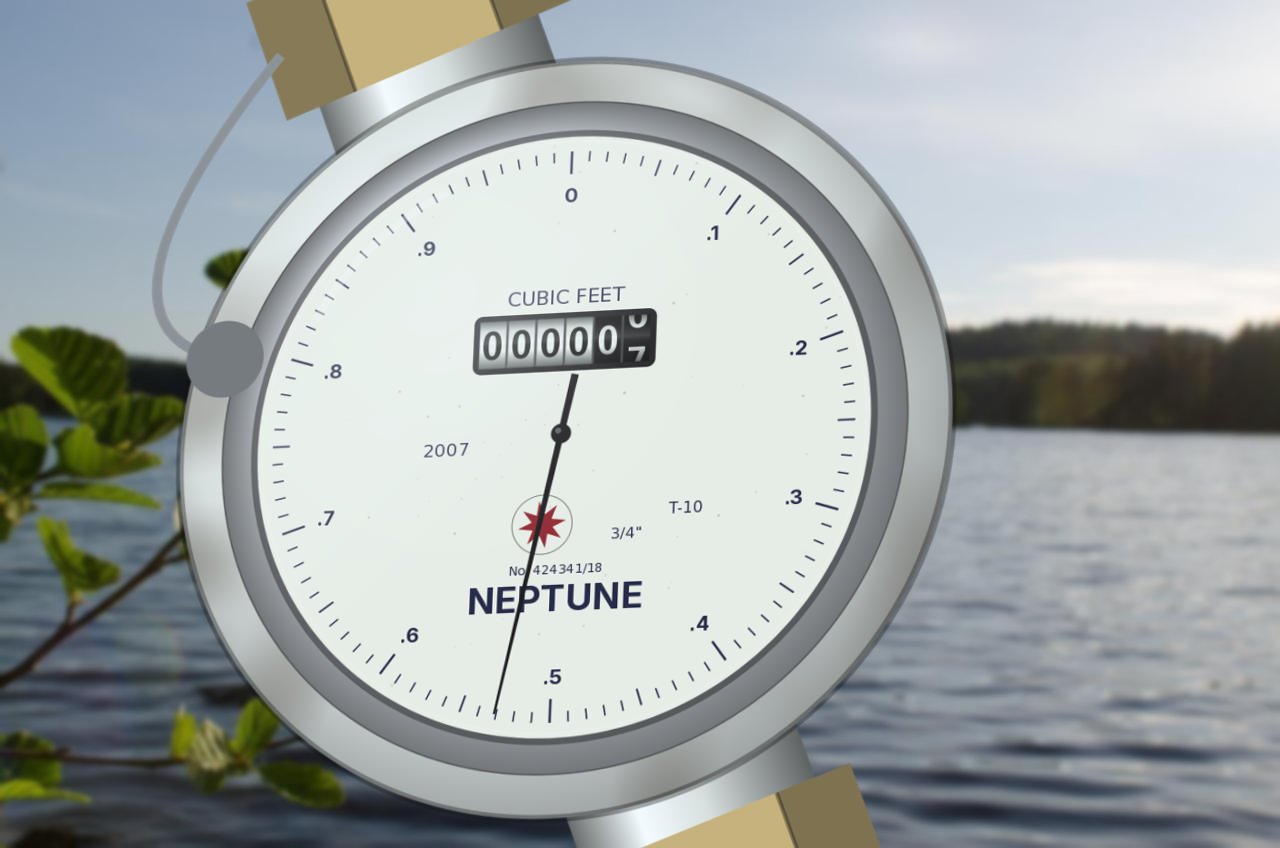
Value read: 6.53,ft³
